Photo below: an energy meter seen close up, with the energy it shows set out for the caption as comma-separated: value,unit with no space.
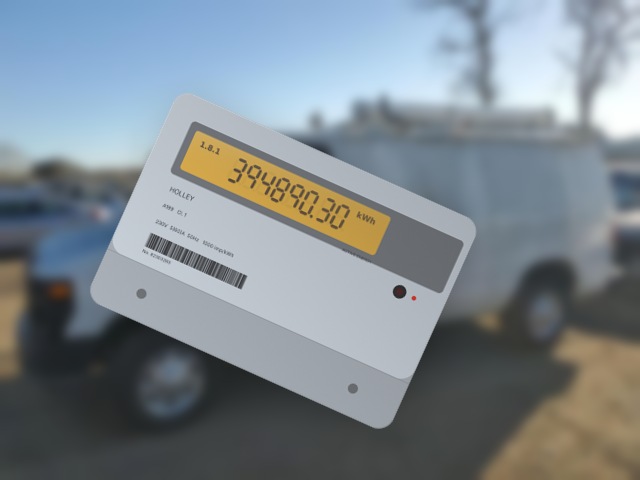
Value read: 394890.30,kWh
